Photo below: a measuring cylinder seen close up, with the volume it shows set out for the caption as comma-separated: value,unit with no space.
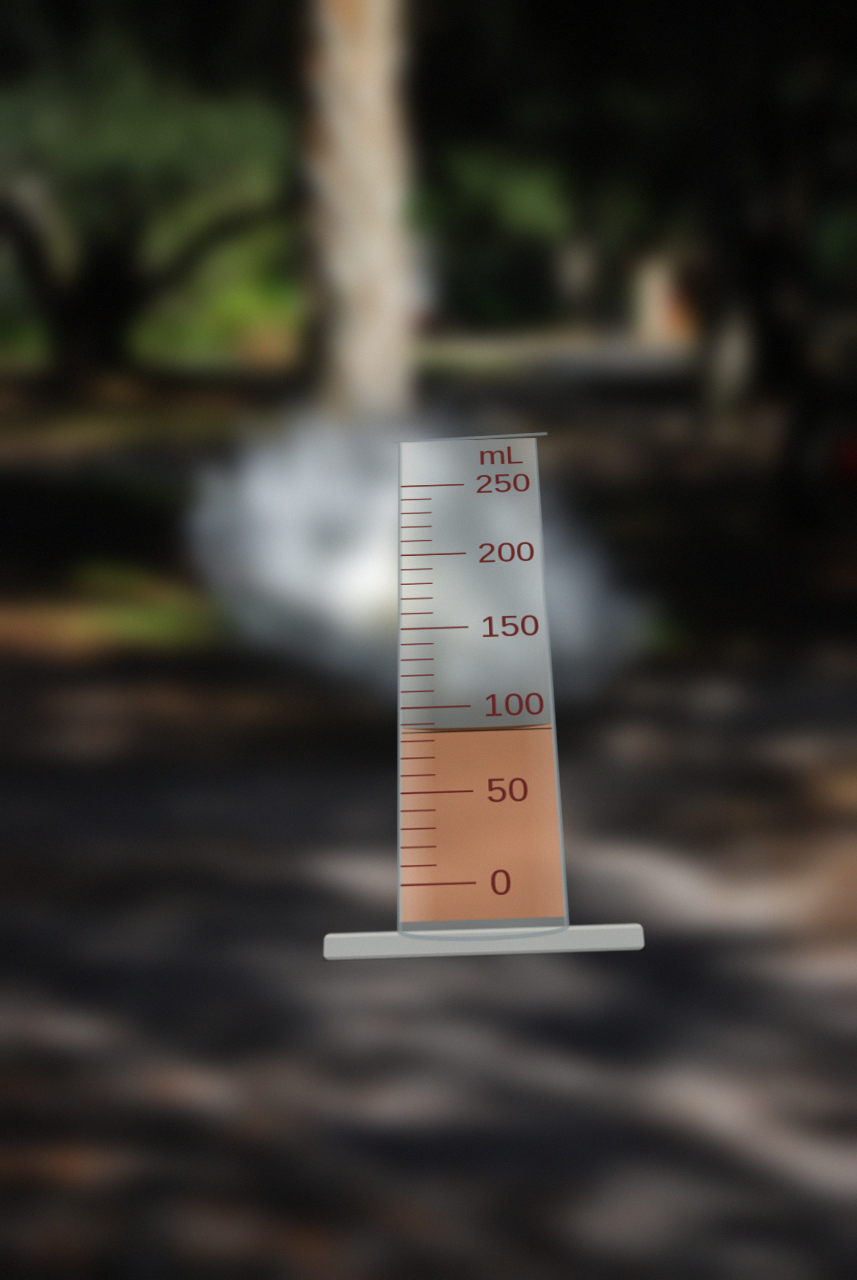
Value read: 85,mL
